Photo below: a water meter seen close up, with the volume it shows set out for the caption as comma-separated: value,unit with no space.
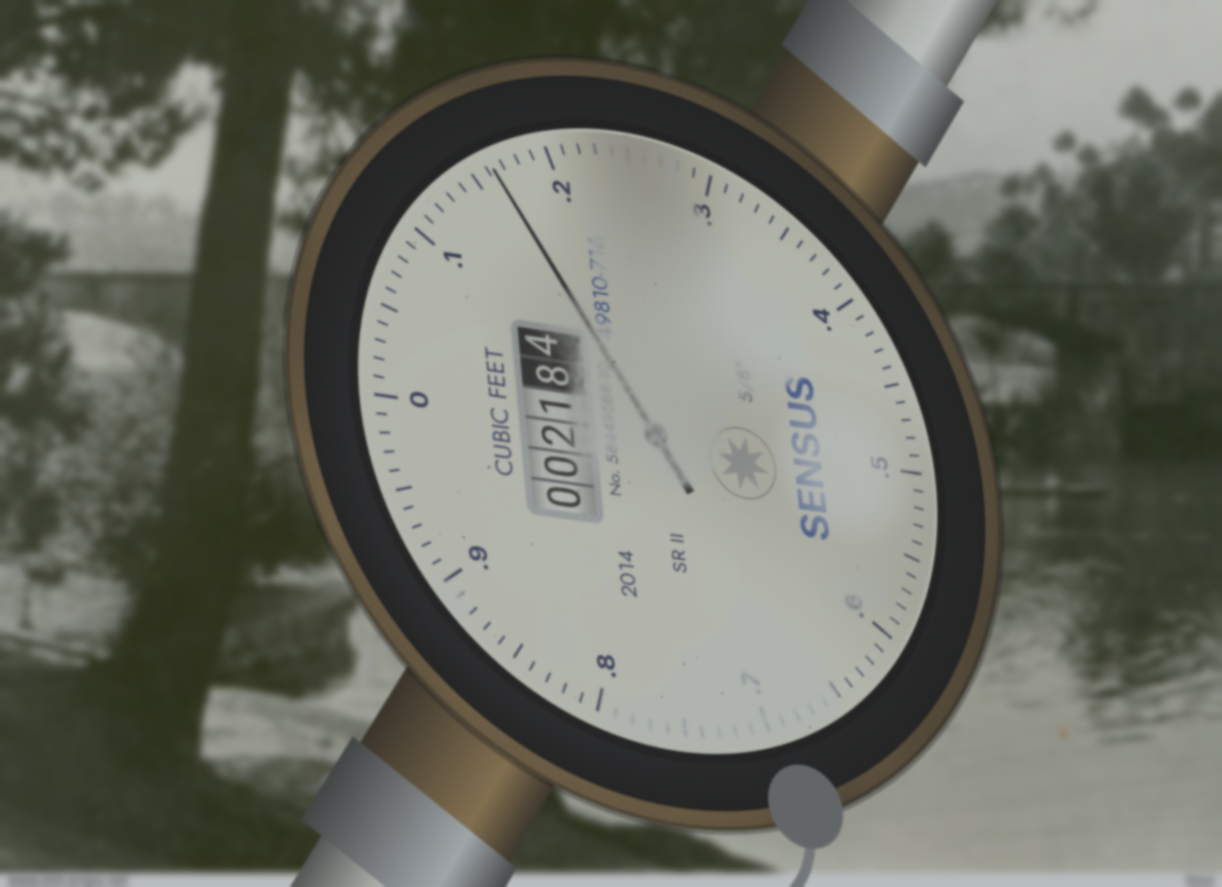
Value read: 2184.16,ft³
